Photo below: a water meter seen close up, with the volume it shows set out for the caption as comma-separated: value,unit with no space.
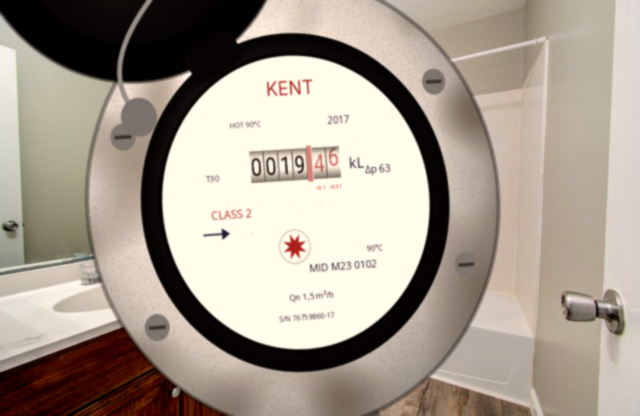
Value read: 19.46,kL
